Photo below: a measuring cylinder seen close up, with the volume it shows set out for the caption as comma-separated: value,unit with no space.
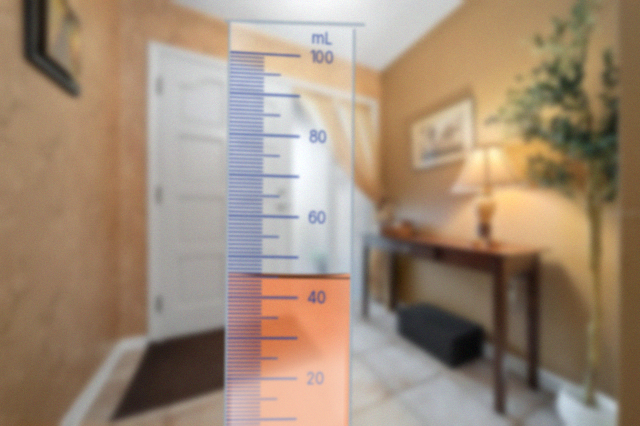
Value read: 45,mL
